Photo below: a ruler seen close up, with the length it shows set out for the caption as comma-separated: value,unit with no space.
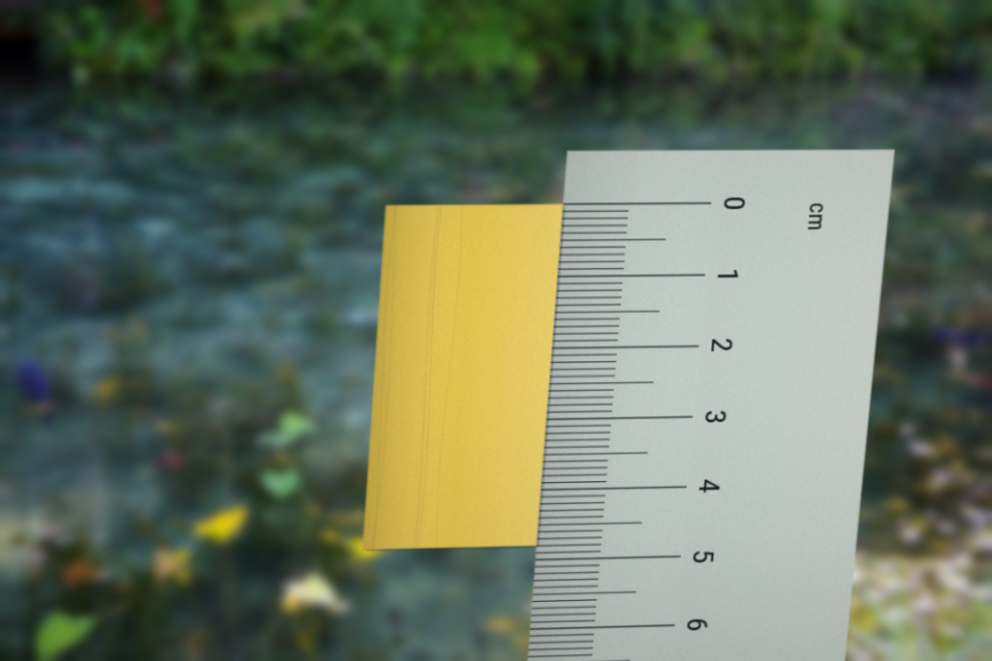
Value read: 4.8,cm
